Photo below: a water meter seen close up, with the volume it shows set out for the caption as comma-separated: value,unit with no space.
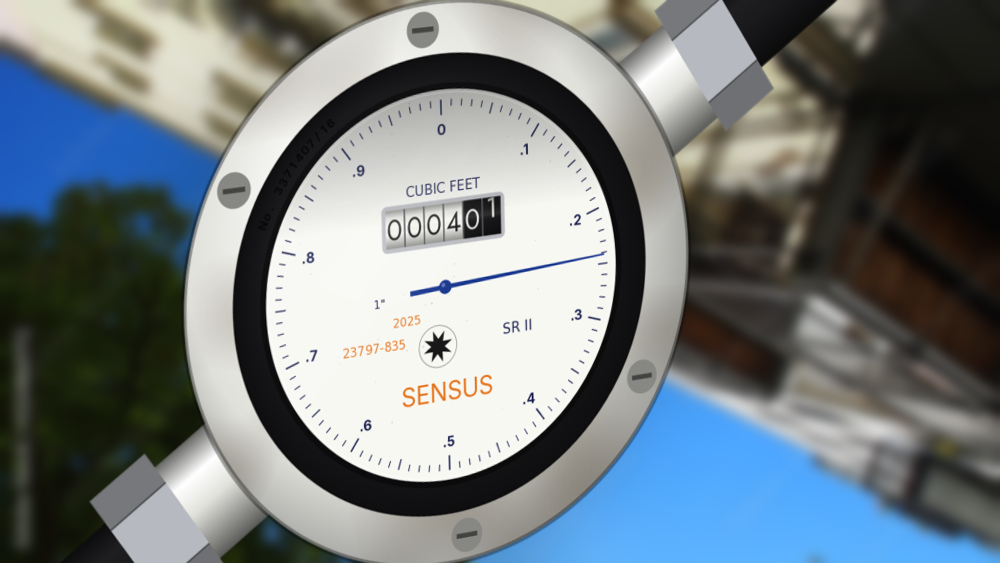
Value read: 401.24,ft³
